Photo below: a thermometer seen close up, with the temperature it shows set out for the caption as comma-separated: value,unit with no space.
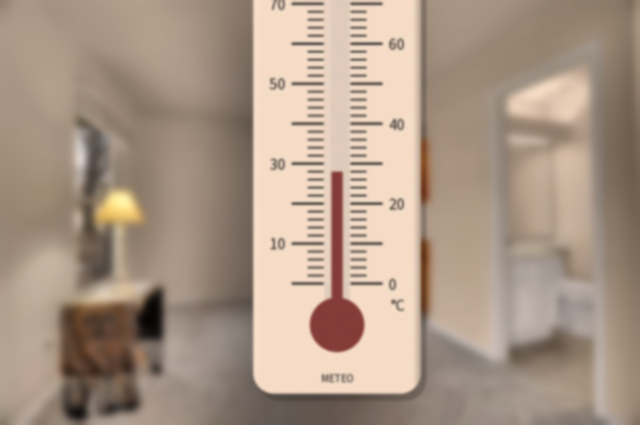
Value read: 28,°C
